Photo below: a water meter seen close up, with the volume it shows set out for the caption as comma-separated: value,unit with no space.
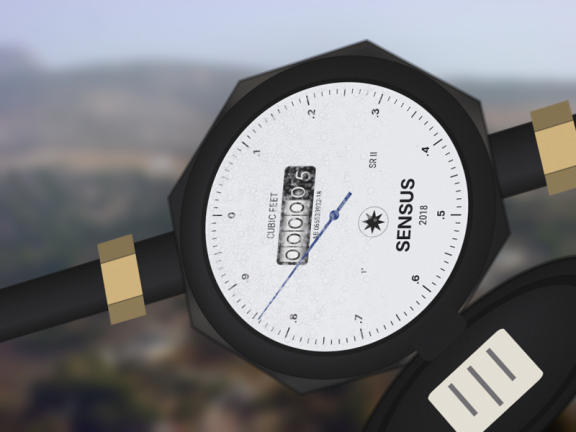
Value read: 4.84,ft³
